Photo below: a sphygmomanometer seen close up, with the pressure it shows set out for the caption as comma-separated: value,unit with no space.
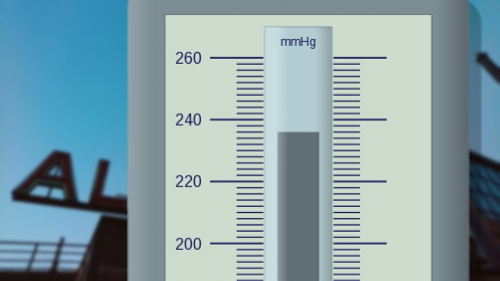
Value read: 236,mmHg
